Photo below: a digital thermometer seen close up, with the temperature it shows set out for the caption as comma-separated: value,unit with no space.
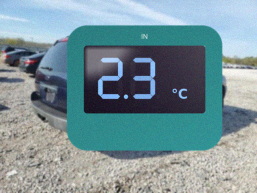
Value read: 2.3,°C
